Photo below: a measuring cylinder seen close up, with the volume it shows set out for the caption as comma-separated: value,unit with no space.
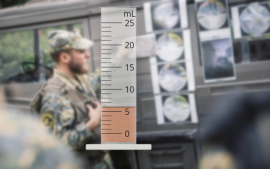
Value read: 6,mL
